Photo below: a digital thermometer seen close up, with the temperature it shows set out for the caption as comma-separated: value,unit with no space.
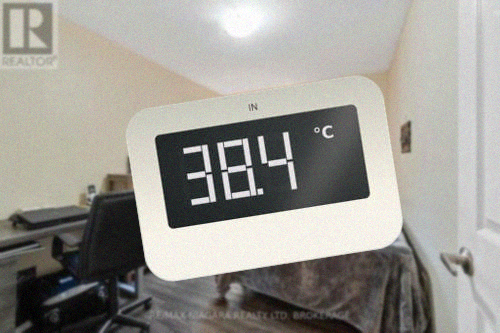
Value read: 38.4,°C
